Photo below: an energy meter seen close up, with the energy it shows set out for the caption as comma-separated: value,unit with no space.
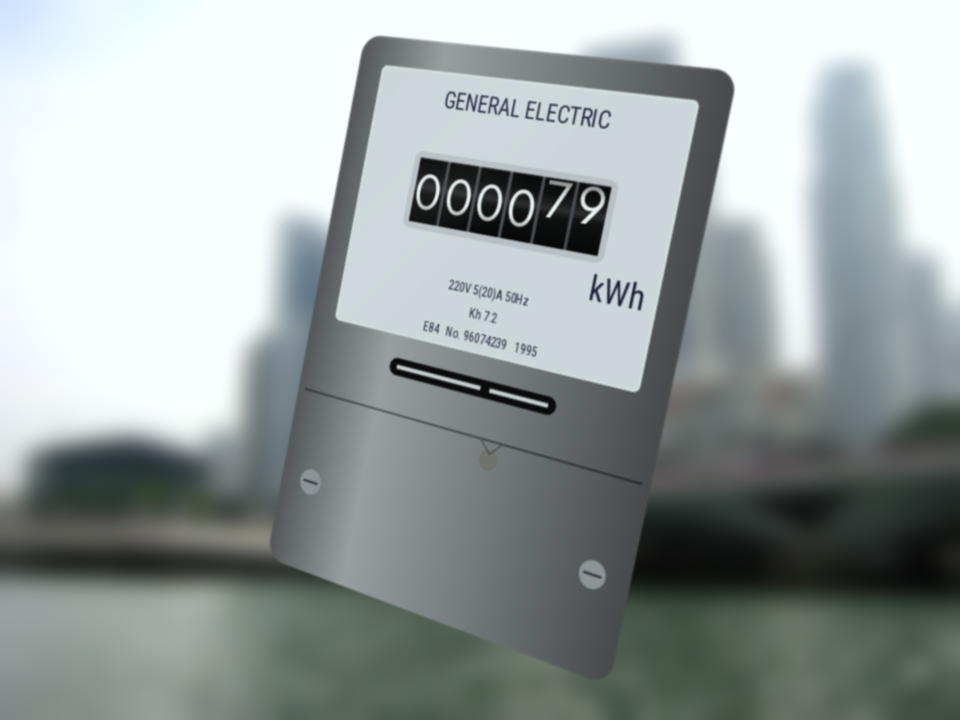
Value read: 79,kWh
